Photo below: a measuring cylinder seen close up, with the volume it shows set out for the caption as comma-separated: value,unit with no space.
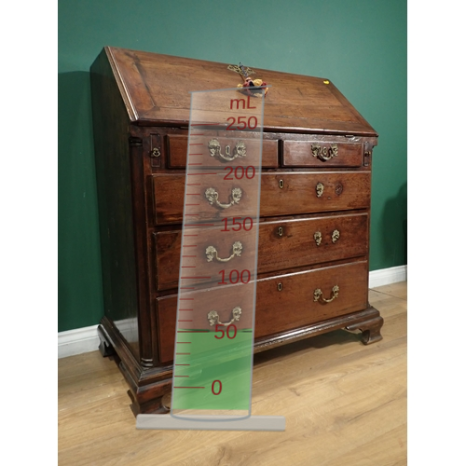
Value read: 50,mL
